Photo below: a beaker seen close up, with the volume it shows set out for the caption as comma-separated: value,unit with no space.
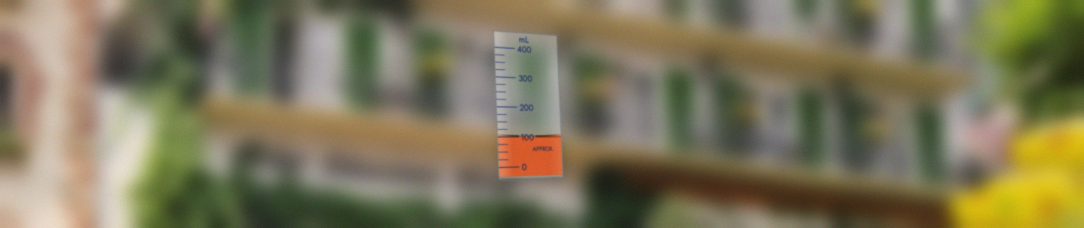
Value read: 100,mL
